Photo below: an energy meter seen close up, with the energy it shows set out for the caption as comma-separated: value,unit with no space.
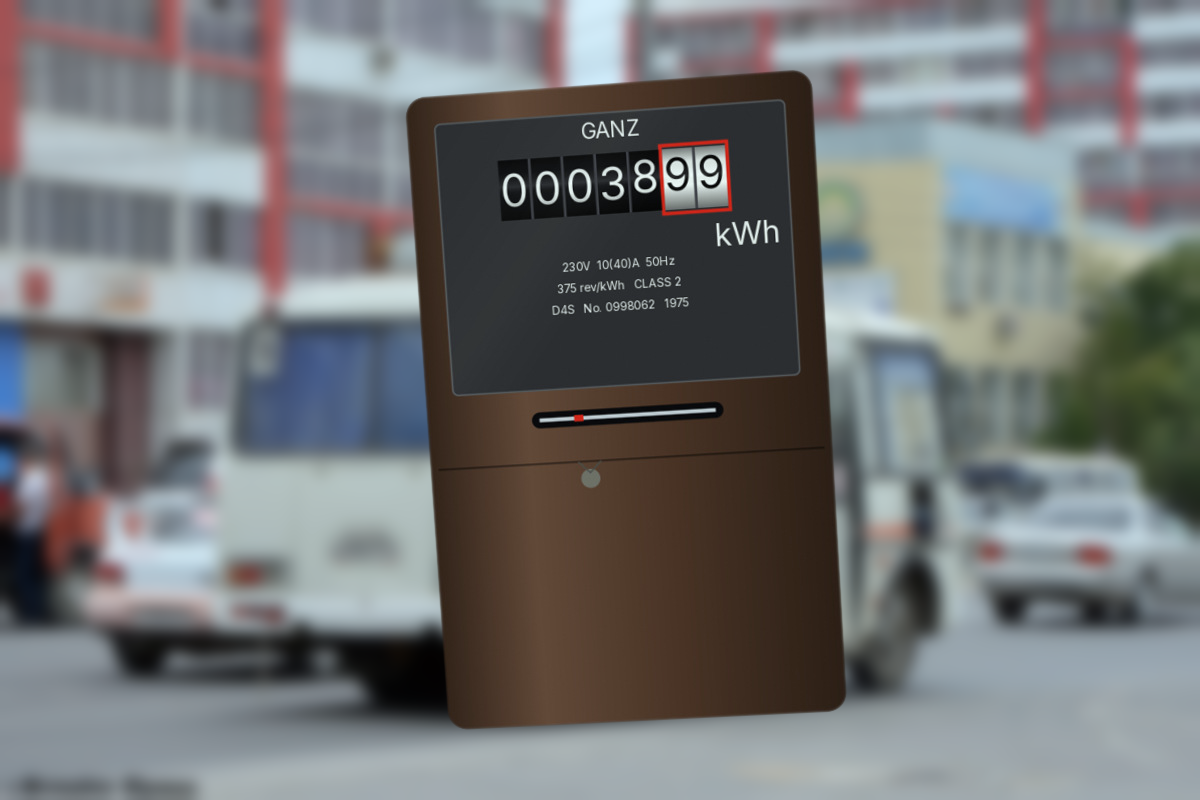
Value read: 38.99,kWh
